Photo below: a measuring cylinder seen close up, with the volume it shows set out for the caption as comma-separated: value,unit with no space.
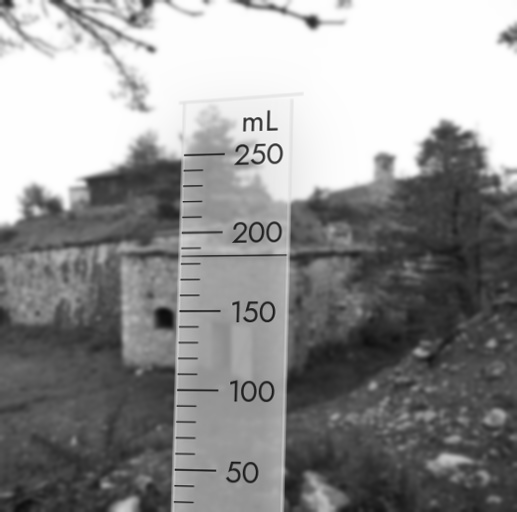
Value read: 185,mL
